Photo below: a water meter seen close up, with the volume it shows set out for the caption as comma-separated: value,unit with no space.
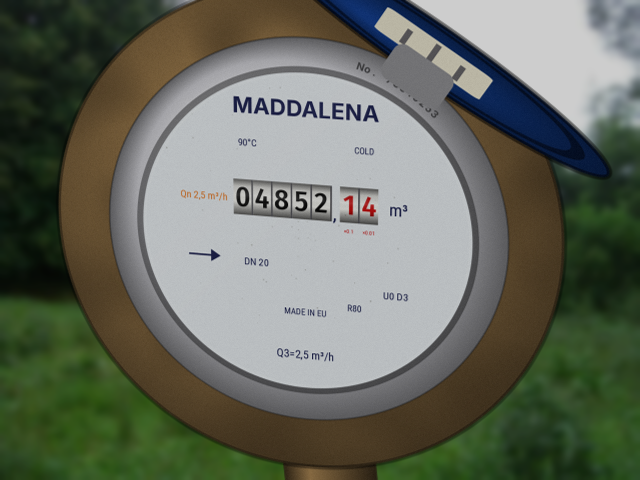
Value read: 4852.14,m³
